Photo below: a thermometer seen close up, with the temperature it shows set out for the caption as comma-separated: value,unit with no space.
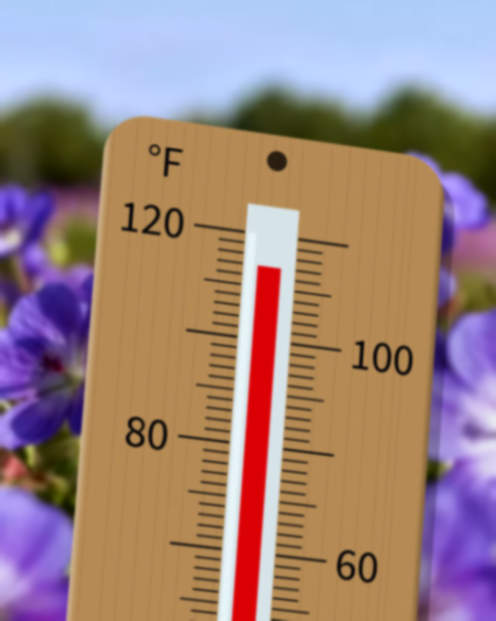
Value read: 114,°F
